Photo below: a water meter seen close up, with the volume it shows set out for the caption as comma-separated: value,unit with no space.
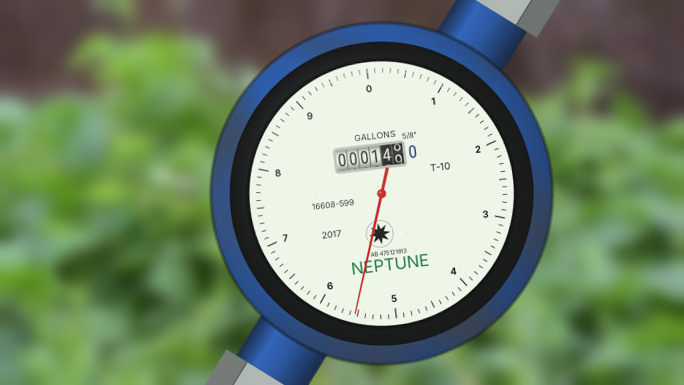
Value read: 1485.5,gal
